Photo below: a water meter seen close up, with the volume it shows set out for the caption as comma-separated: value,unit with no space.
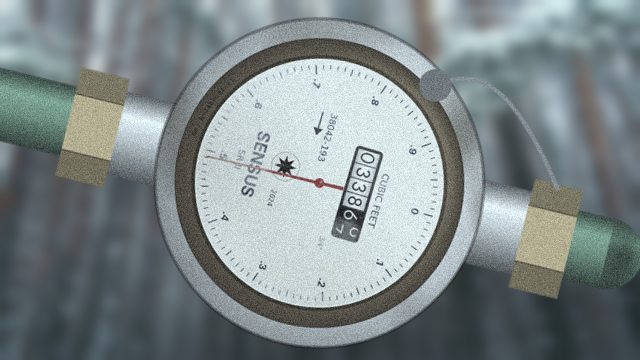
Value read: 33866.49,ft³
